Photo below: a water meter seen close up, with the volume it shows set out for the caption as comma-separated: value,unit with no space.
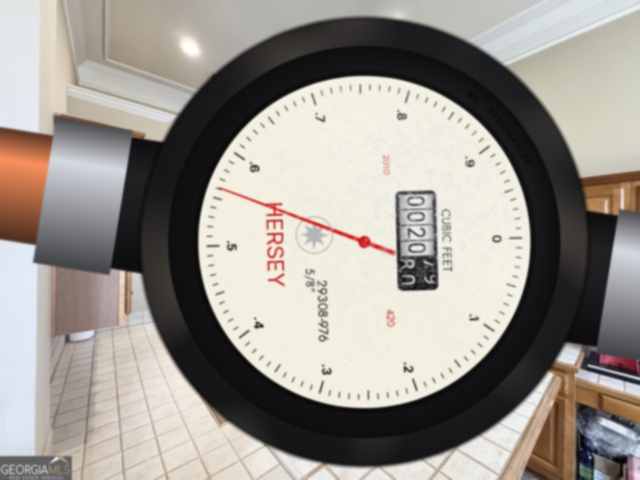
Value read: 2079.56,ft³
